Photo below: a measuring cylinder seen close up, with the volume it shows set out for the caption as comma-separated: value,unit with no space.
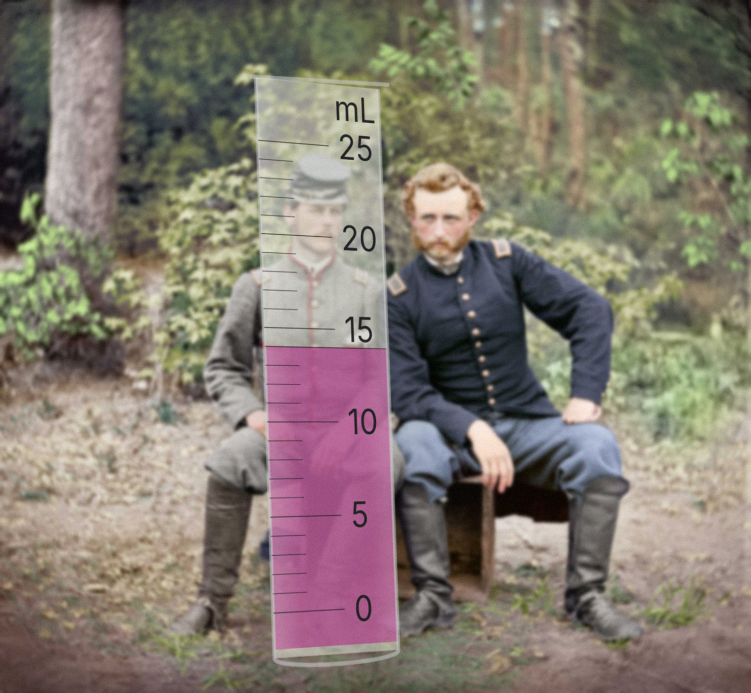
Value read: 14,mL
